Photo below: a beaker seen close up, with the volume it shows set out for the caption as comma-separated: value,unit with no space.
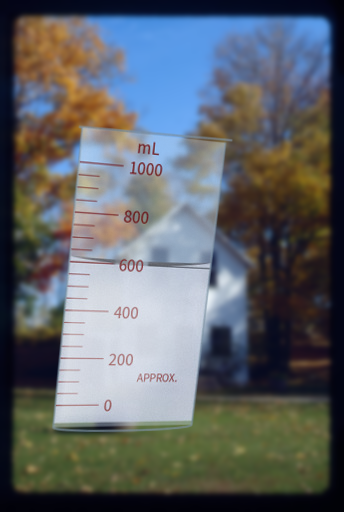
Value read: 600,mL
